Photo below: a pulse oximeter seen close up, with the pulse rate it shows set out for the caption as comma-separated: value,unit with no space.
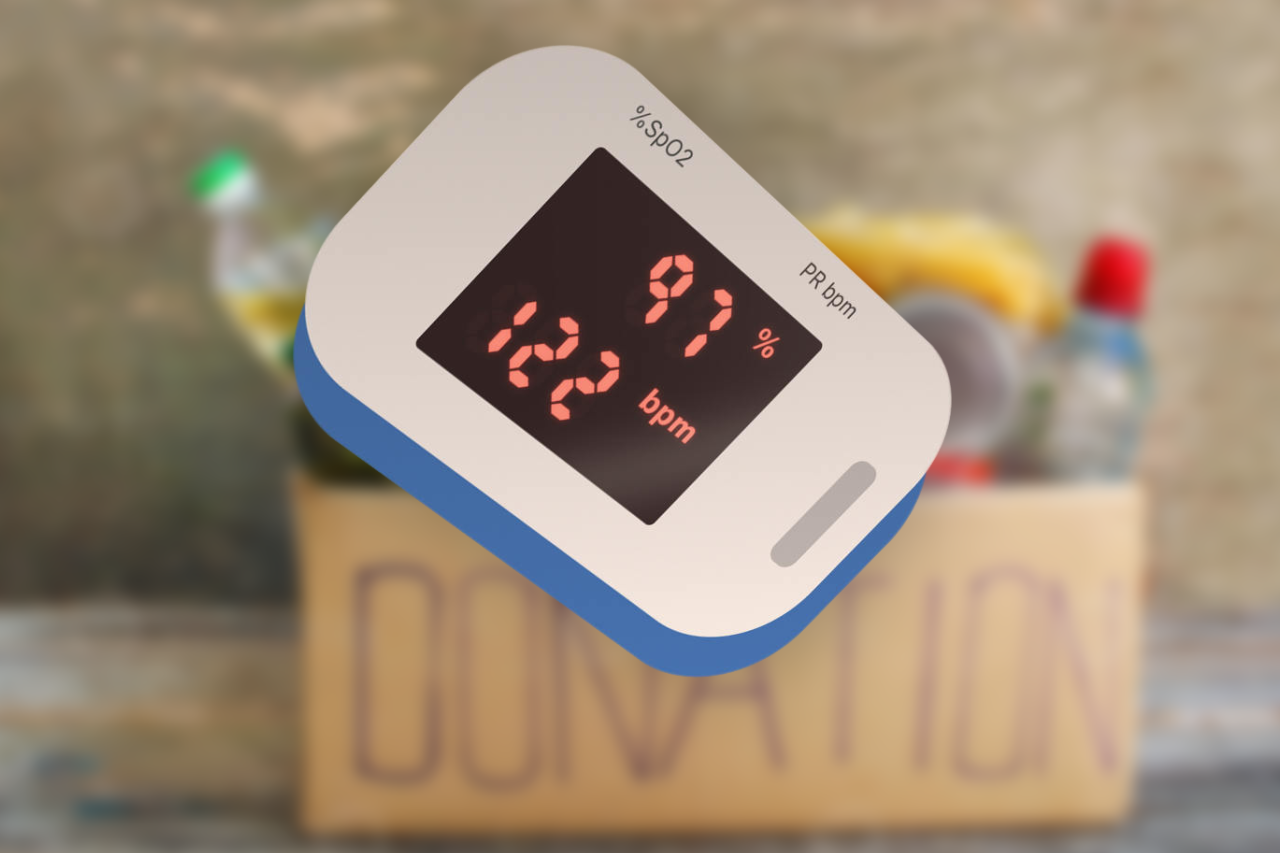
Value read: 122,bpm
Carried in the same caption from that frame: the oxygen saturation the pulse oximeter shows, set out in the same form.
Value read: 97,%
